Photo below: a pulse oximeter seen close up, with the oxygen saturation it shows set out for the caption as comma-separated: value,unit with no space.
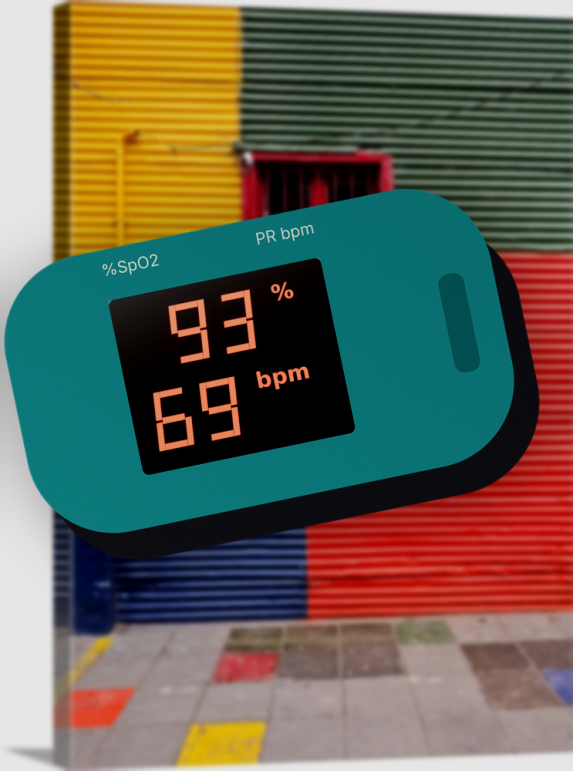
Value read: 93,%
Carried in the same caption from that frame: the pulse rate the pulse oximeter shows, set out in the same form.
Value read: 69,bpm
